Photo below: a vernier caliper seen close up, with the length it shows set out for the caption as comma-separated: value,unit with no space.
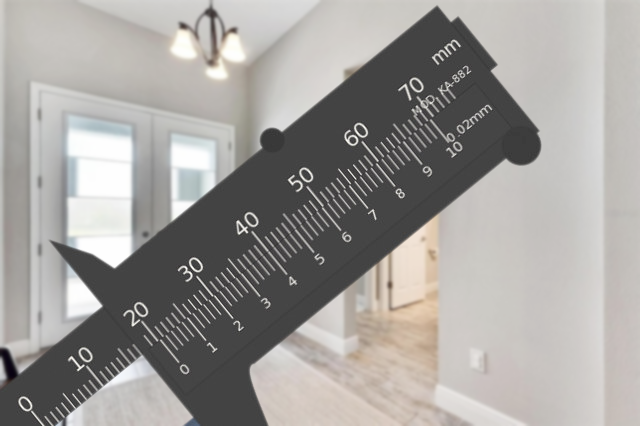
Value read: 20.4,mm
